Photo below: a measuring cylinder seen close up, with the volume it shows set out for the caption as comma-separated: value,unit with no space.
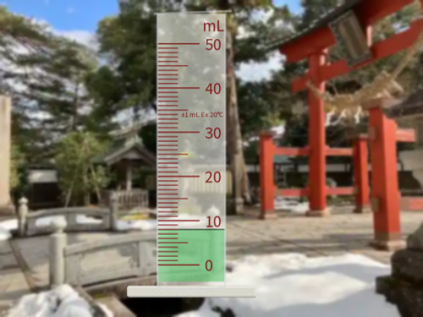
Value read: 8,mL
